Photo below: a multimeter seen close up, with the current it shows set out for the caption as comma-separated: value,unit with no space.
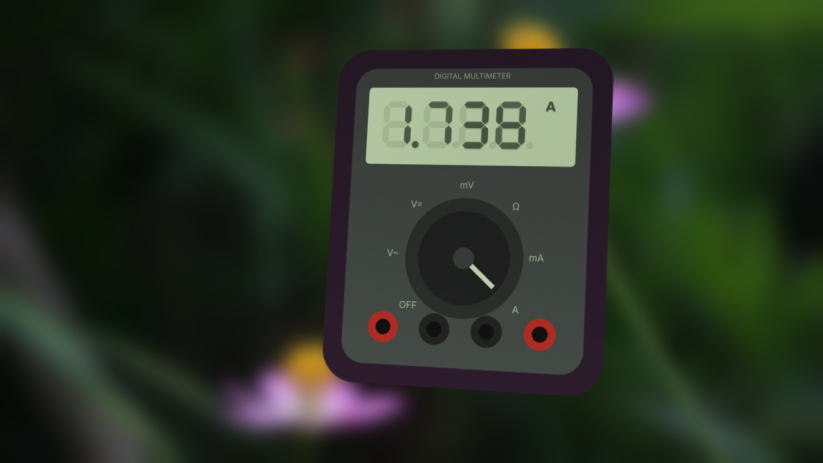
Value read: 1.738,A
